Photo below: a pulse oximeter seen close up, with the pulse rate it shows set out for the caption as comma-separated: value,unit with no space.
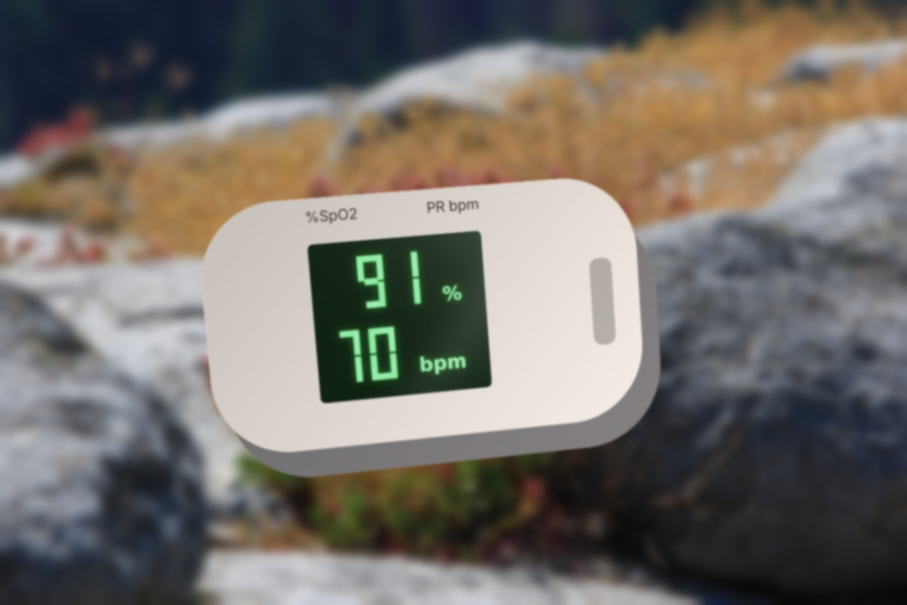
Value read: 70,bpm
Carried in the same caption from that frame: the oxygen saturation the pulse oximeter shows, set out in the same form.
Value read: 91,%
